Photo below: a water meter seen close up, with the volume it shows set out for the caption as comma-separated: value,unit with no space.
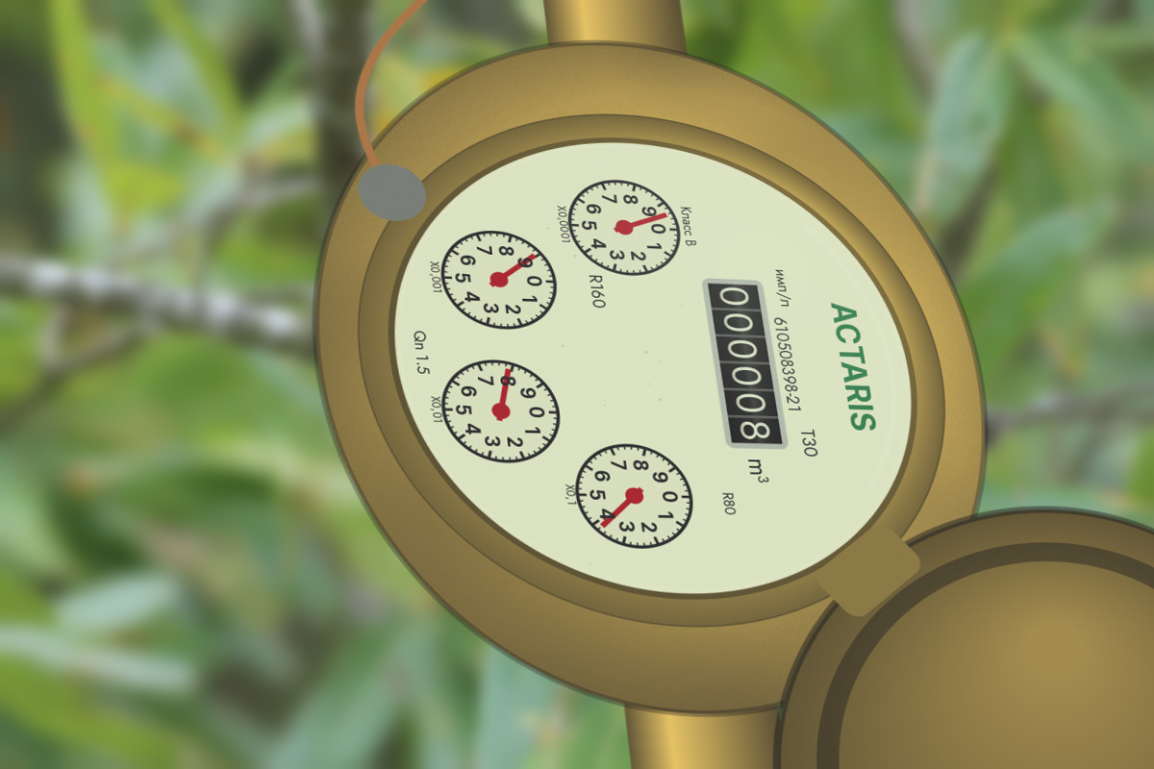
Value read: 8.3789,m³
